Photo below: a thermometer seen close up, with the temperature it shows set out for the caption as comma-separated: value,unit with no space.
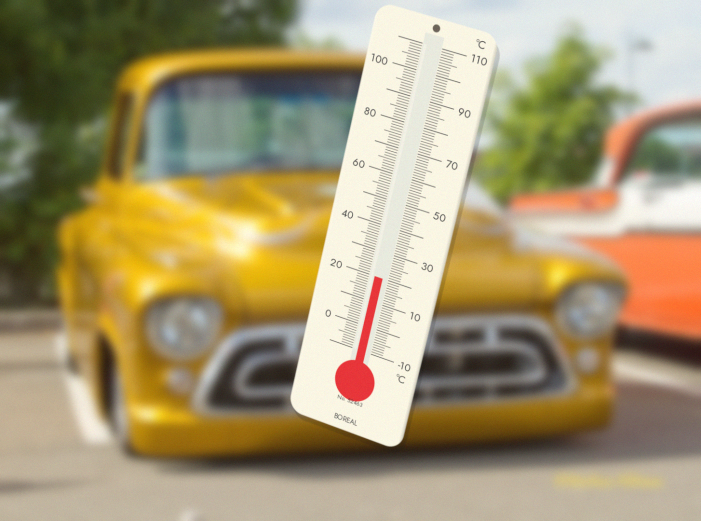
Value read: 20,°C
